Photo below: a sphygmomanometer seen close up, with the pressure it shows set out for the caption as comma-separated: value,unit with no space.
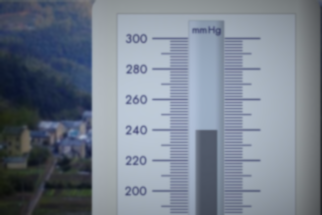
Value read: 240,mmHg
